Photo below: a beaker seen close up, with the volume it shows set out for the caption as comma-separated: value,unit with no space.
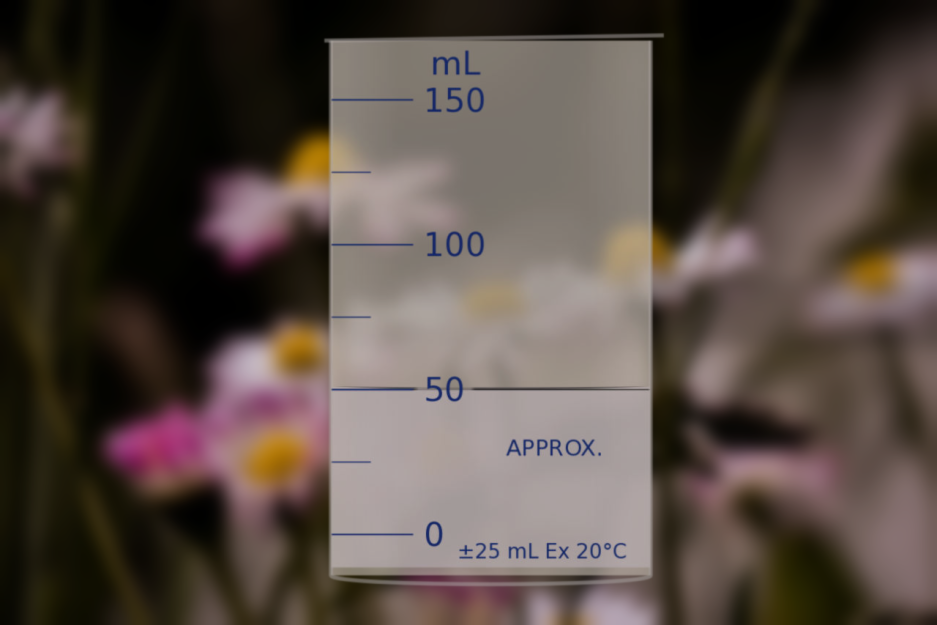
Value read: 50,mL
